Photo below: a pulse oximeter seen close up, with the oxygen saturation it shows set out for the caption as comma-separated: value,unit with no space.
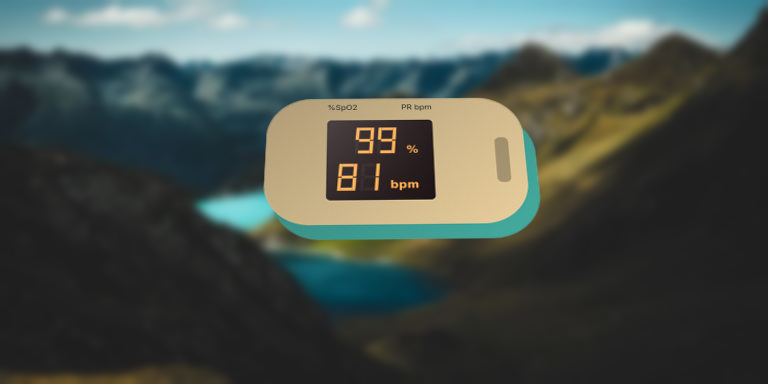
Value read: 99,%
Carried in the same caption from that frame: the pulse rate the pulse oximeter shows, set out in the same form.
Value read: 81,bpm
